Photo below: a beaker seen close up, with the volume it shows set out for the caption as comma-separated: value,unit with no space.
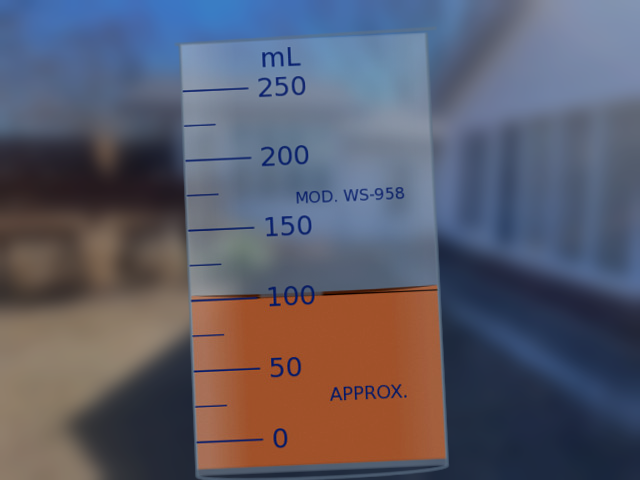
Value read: 100,mL
